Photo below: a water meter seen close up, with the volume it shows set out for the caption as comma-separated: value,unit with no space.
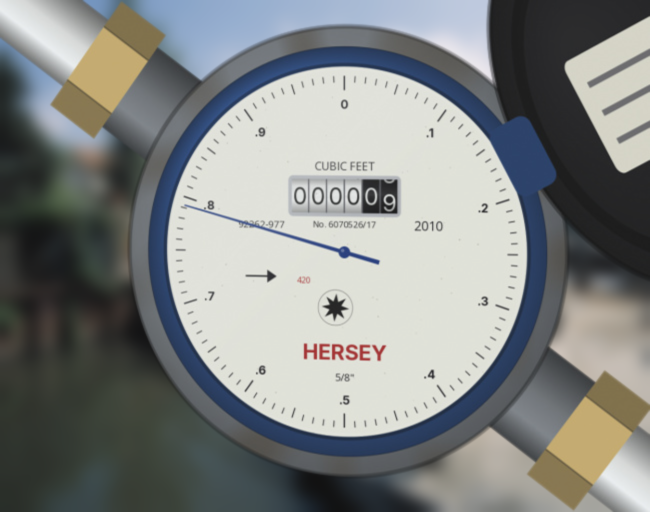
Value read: 8.79,ft³
